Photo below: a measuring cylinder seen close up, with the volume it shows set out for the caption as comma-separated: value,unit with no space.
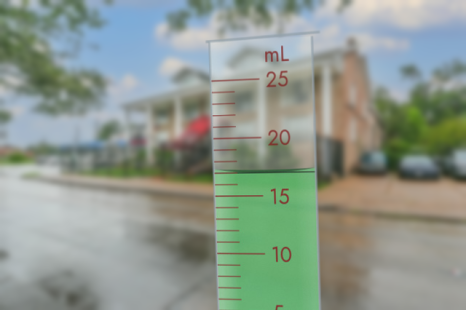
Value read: 17,mL
